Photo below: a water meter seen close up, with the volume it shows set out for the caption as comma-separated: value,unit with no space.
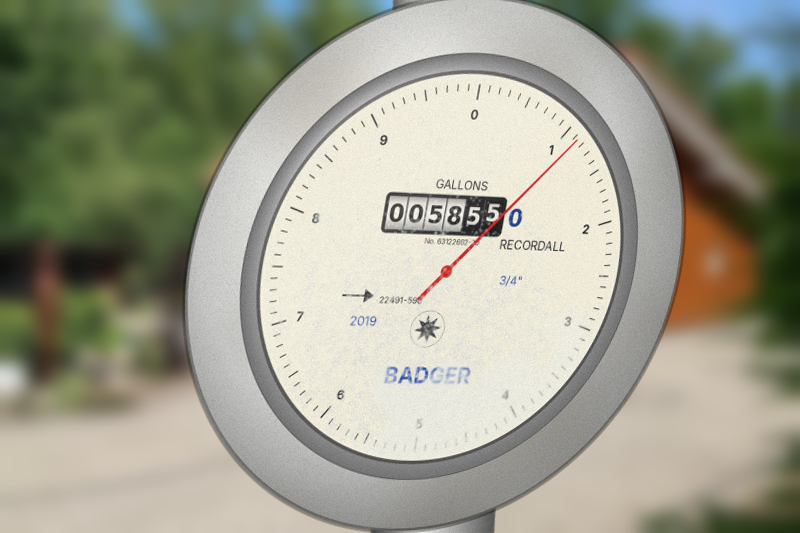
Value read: 58551.1,gal
